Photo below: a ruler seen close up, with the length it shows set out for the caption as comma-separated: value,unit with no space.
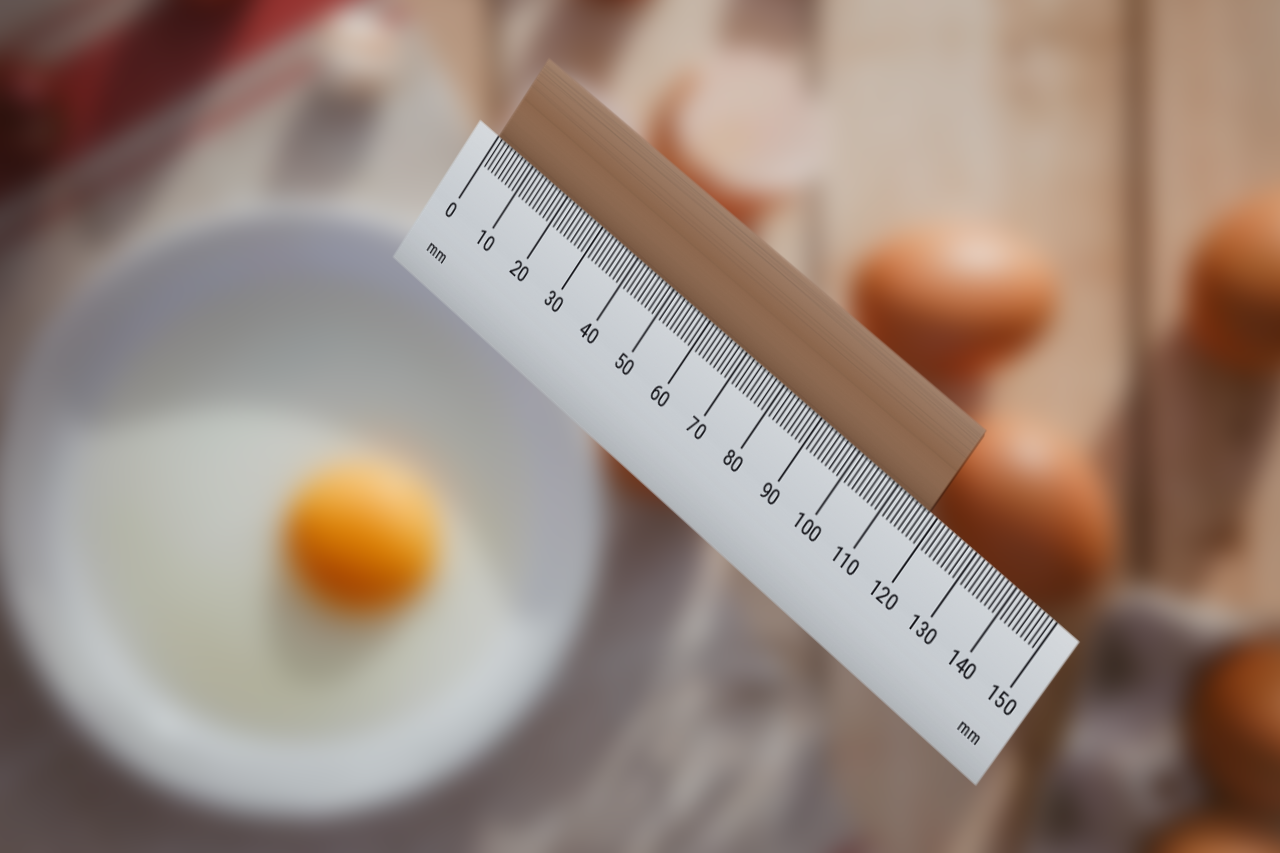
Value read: 118,mm
